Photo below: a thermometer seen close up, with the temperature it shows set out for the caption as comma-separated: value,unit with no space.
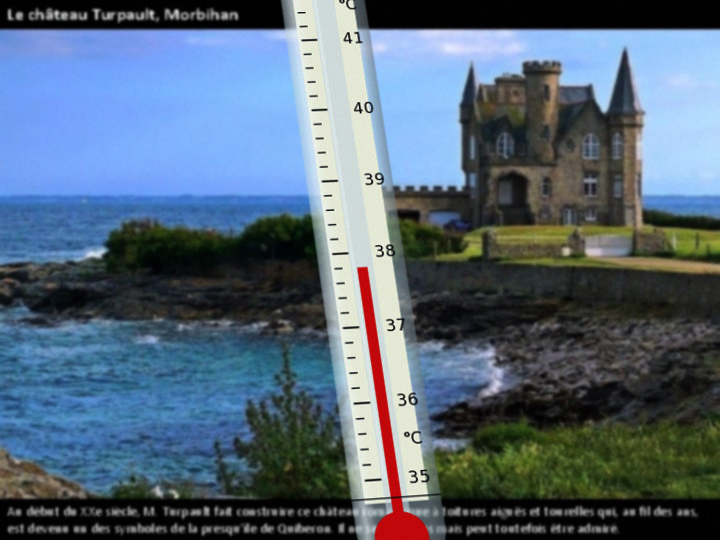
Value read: 37.8,°C
